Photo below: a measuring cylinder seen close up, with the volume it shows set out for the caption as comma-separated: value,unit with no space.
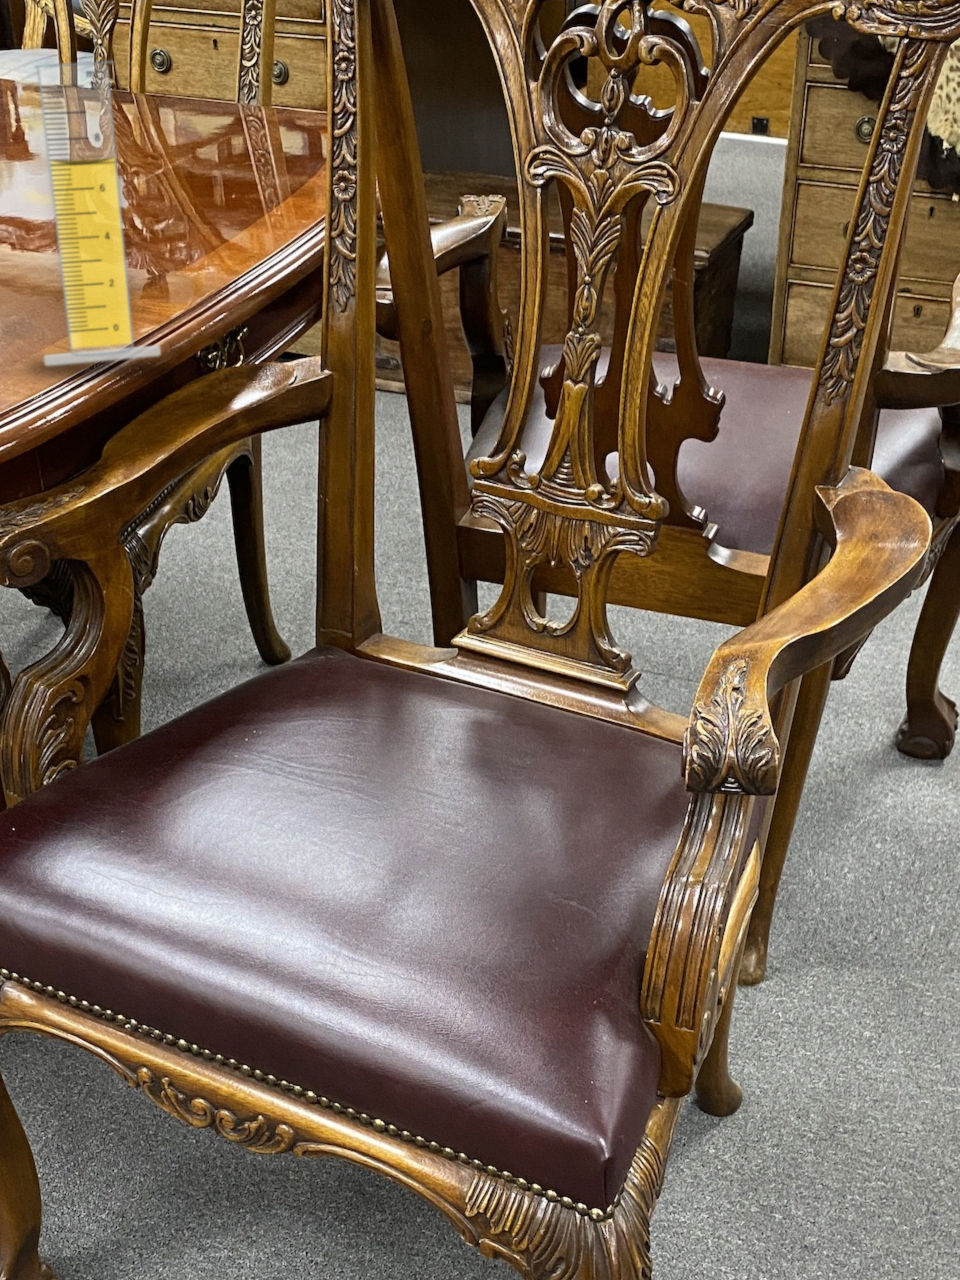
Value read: 7,mL
